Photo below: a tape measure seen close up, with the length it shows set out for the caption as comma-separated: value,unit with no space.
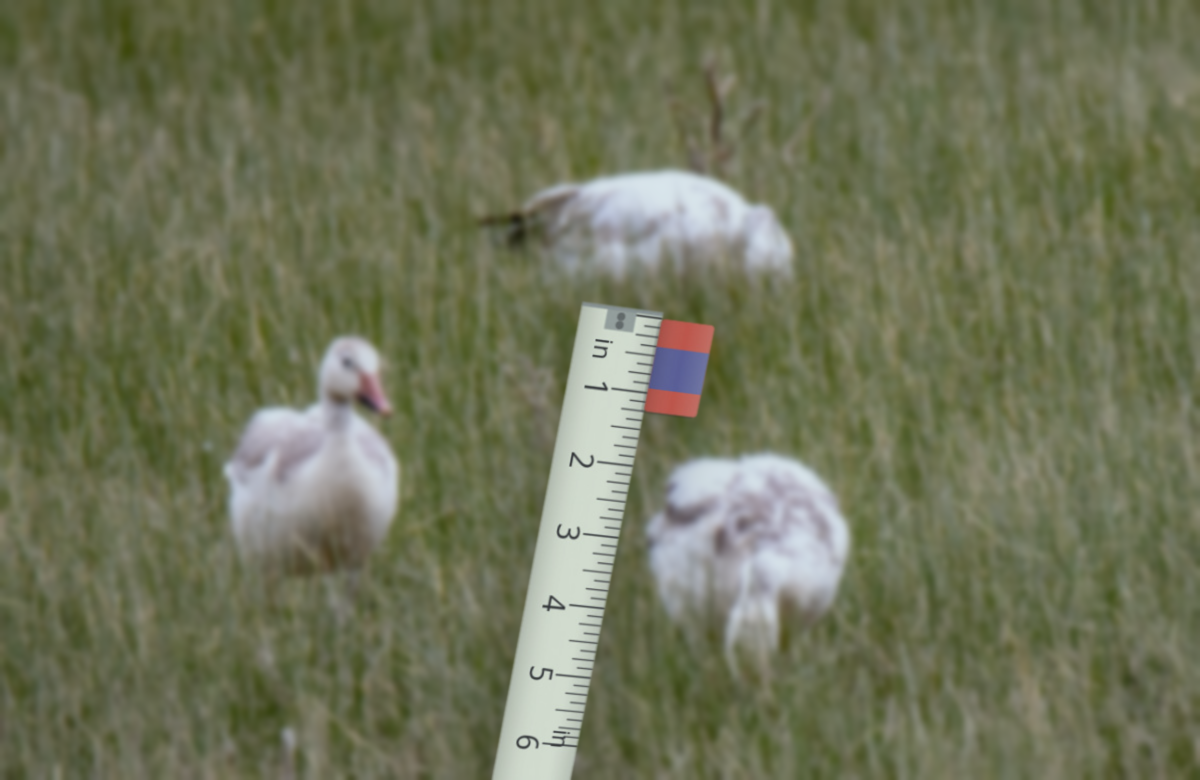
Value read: 1.25,in
